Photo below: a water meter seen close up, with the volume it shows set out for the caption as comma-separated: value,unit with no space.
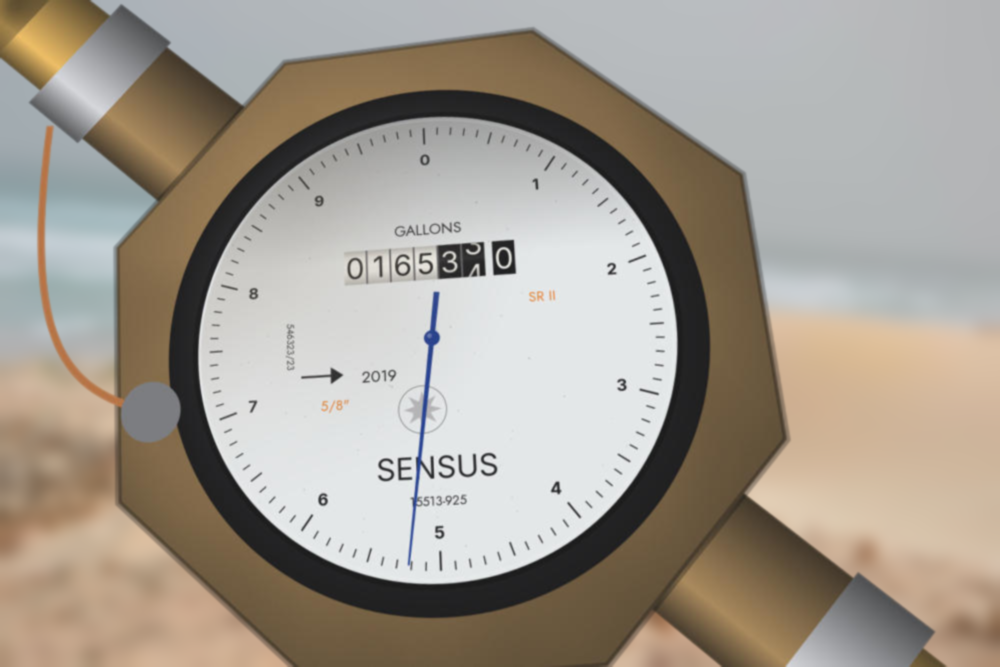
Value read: 165335.2,gal
